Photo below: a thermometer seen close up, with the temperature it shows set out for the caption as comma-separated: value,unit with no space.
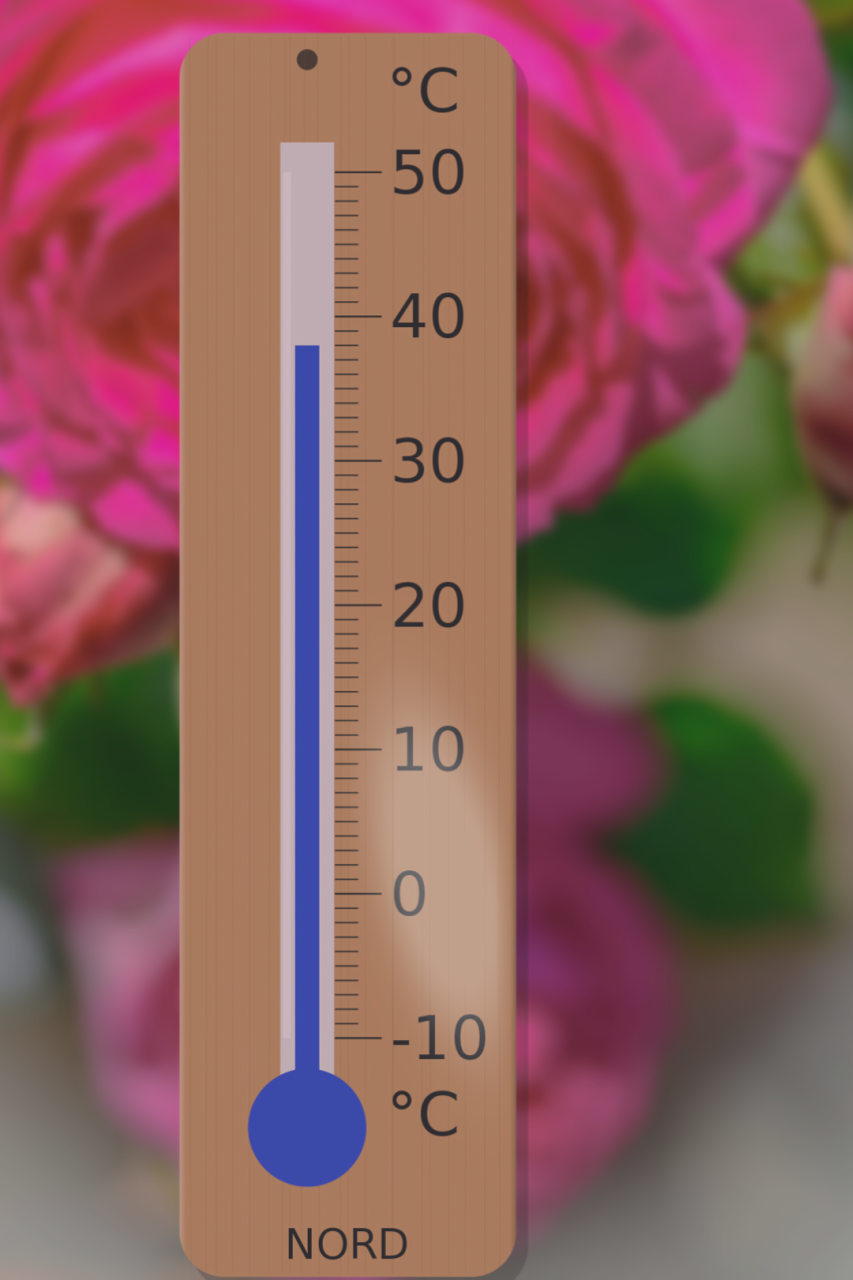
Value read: 38,°C
